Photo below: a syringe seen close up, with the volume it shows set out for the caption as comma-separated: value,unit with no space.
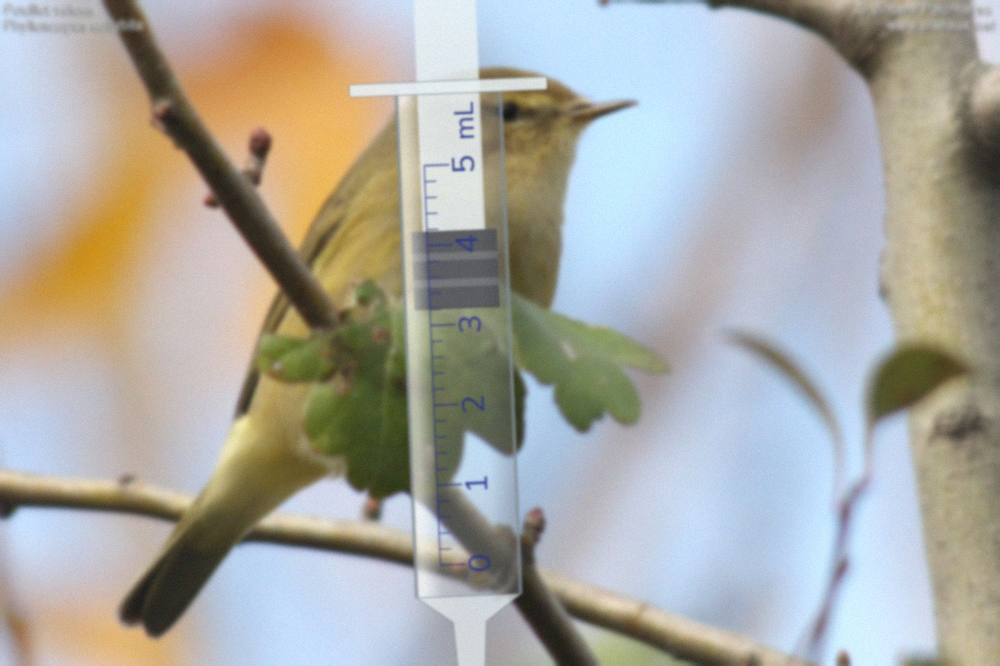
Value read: 3.2,mL
